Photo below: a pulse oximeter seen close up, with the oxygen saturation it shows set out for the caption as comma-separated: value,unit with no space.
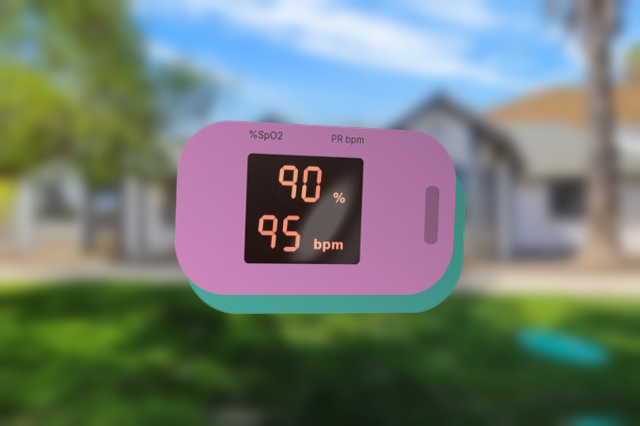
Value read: 90,%
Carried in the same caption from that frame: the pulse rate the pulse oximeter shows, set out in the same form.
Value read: 95,bpm
